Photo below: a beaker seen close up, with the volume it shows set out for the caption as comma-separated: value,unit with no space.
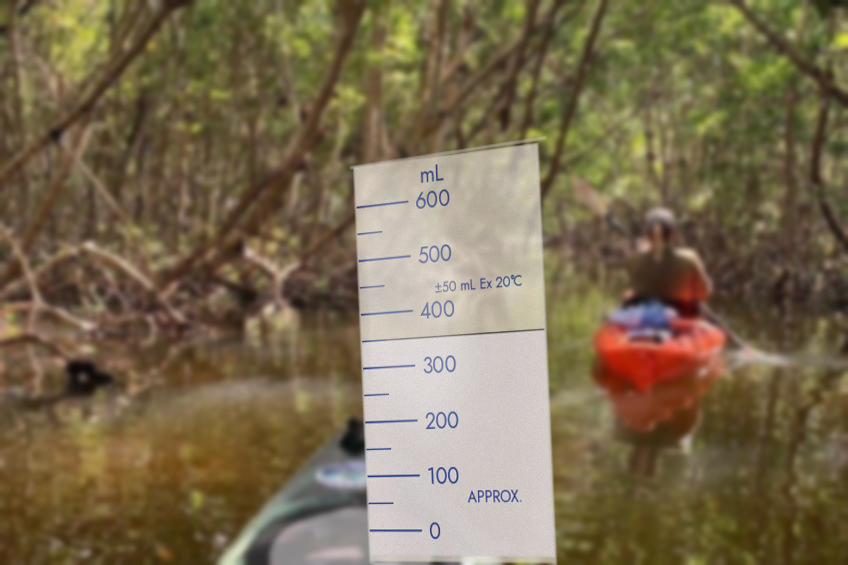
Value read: 350,mL
